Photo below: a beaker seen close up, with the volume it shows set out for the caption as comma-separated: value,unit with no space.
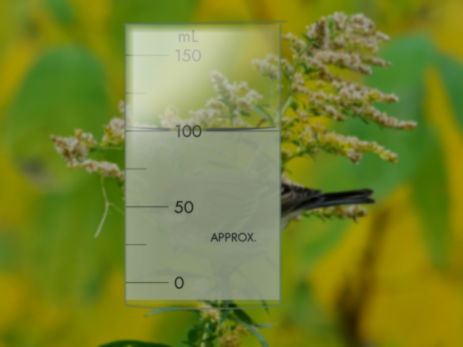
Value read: 100,mL
